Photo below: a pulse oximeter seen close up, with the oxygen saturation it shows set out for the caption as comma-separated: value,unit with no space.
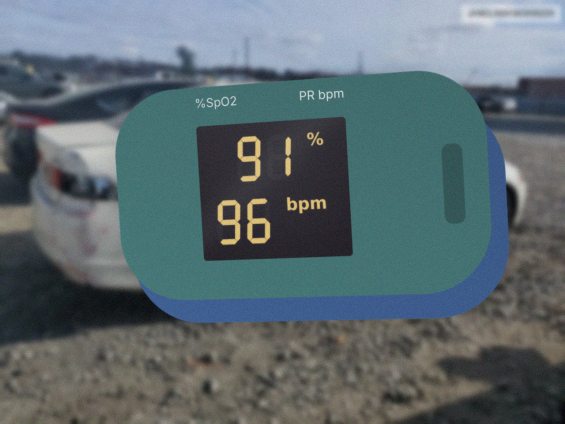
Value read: 91,%
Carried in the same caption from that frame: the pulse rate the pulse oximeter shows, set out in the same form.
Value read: 96,bpm
